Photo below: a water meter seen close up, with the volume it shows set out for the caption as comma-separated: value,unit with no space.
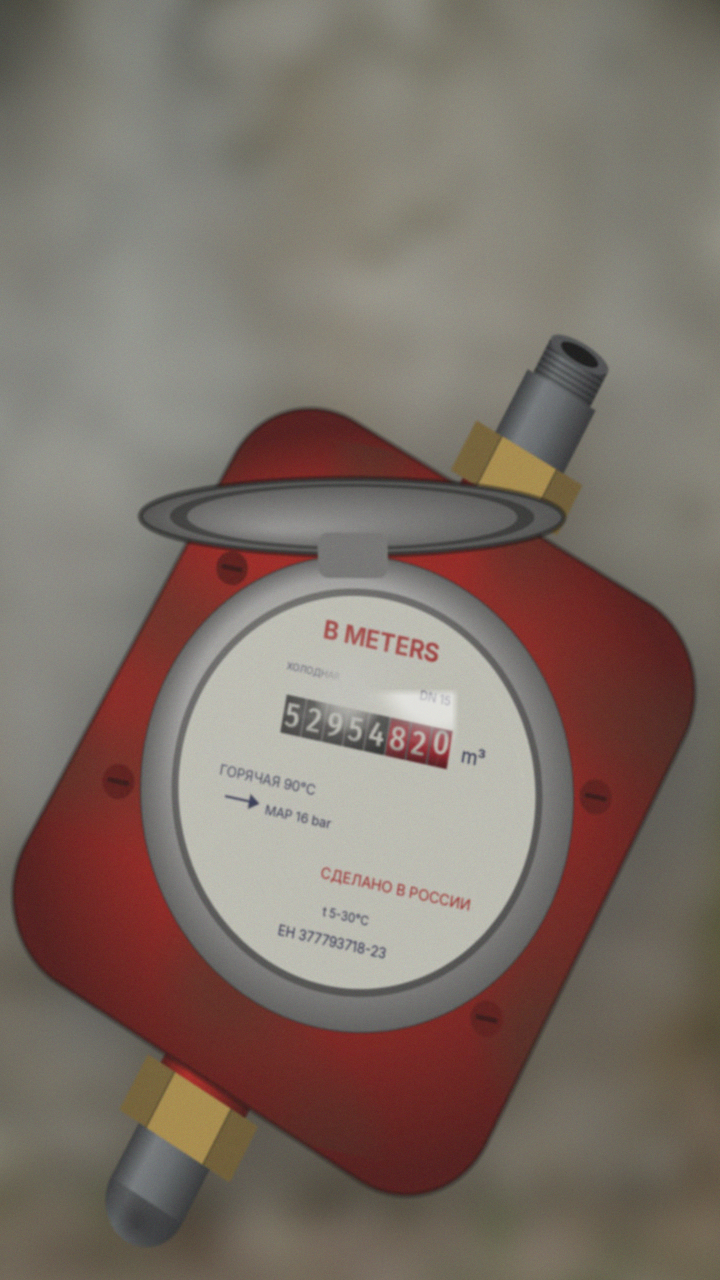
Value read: 52954.820,m³
